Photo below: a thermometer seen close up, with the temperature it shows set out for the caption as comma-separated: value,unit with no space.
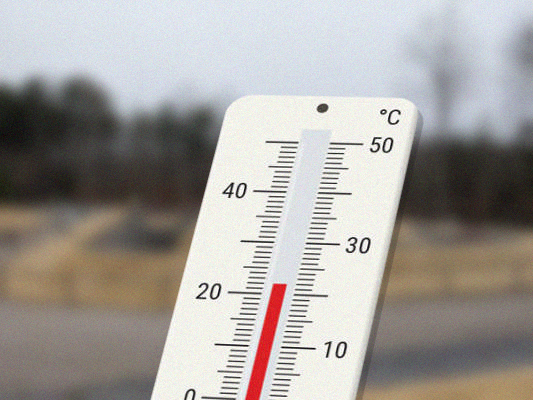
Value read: 22,°C
